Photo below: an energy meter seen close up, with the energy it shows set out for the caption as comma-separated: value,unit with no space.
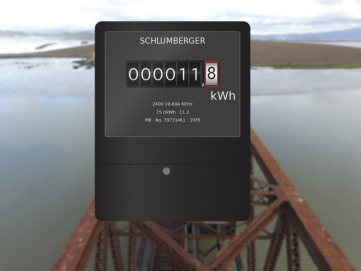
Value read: 11.8,kWh
